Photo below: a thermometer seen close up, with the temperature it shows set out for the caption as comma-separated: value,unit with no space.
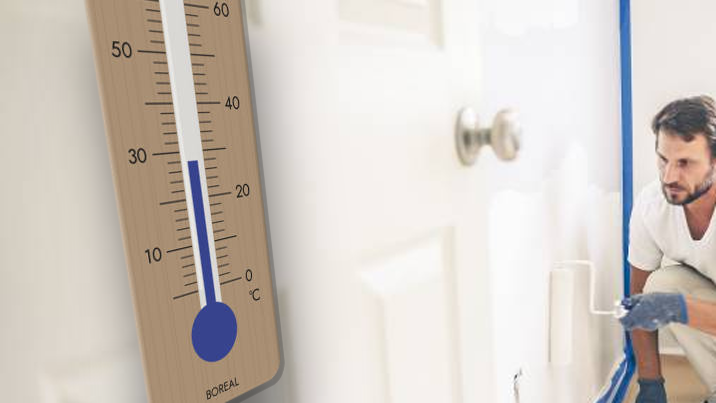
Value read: 28,°C
